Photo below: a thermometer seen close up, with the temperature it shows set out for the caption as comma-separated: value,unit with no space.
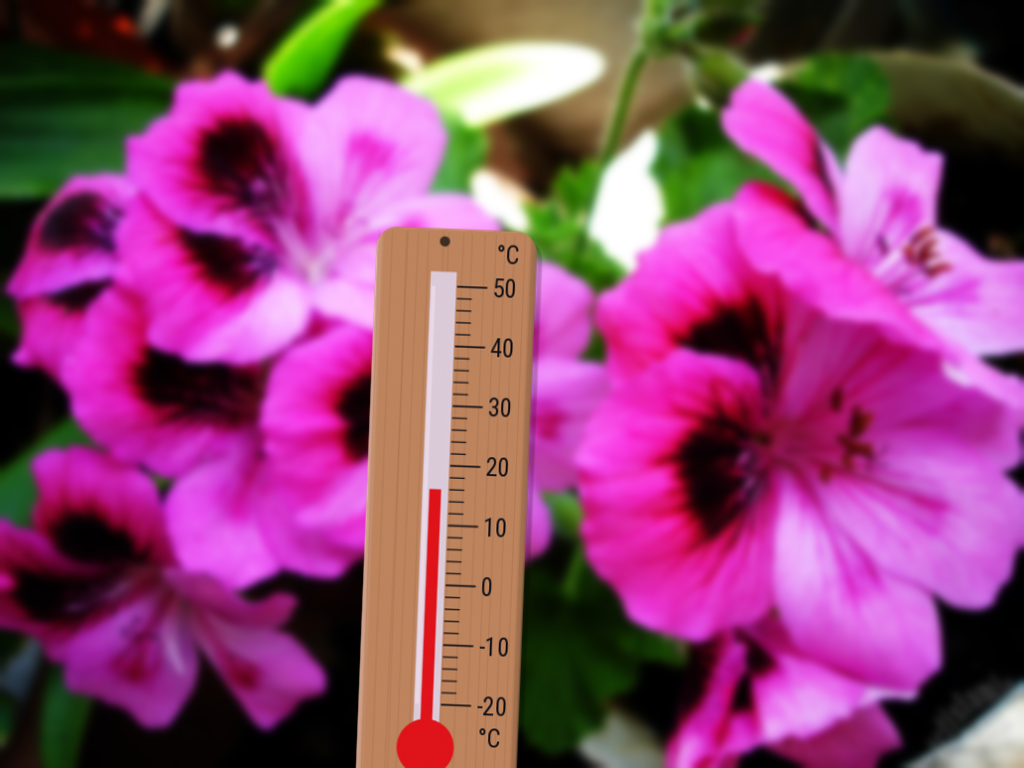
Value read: 16,°C
